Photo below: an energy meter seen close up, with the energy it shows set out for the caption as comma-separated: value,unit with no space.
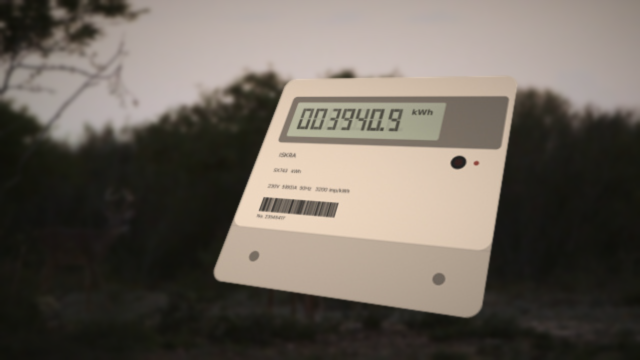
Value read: 3940.9,kWh
